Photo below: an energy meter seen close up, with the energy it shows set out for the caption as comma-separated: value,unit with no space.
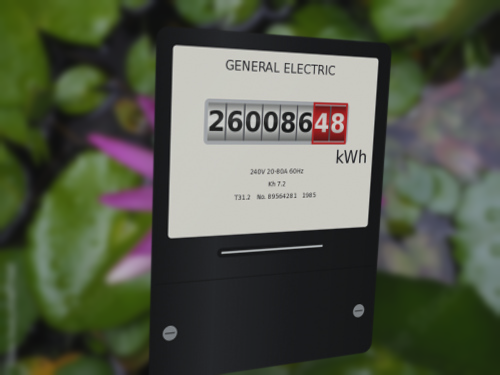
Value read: 260086.48,kWh
